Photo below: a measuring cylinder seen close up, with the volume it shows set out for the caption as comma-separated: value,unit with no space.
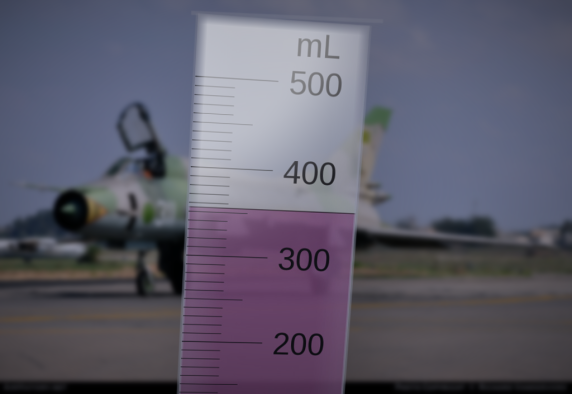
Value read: 355,mL
